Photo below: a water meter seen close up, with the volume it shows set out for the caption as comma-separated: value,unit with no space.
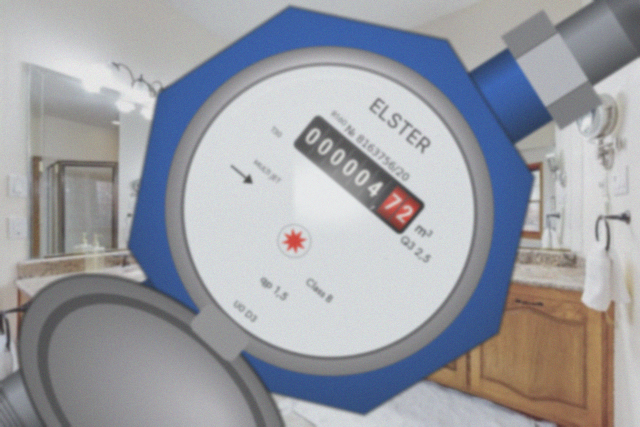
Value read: 4.72,m³
